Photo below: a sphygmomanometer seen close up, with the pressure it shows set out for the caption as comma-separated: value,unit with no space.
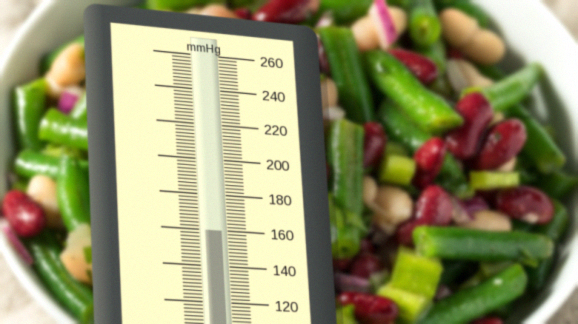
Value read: 160,mmHg
